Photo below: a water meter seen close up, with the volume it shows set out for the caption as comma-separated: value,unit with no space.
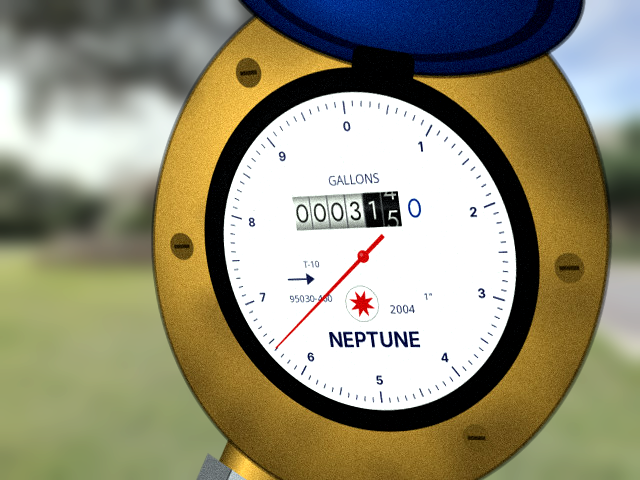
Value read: 3146.4,gal
